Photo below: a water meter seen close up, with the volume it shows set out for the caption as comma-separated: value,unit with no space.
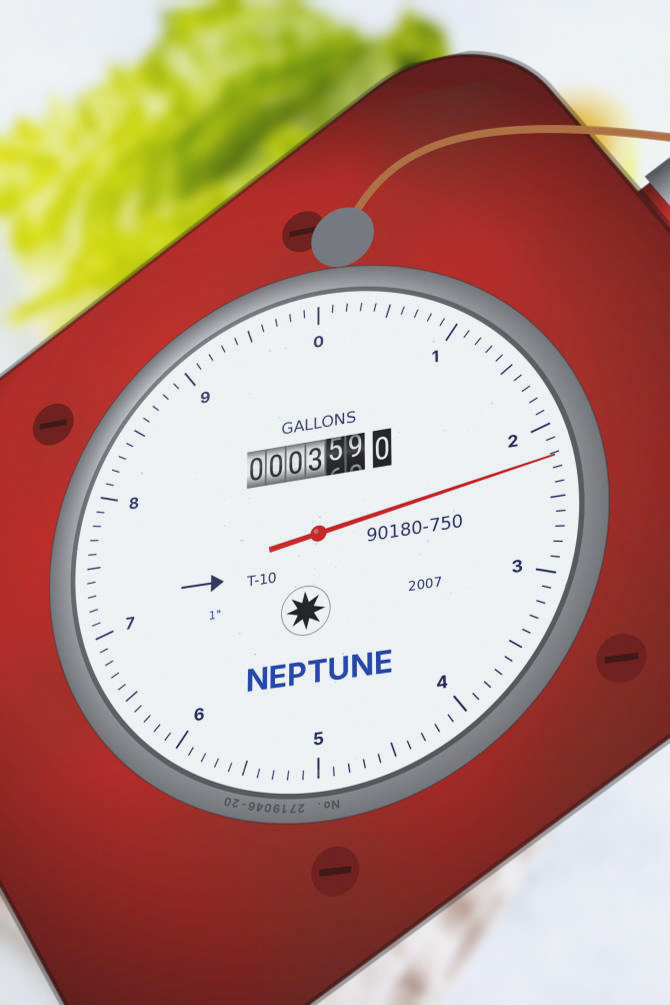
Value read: 3592.2,gal
